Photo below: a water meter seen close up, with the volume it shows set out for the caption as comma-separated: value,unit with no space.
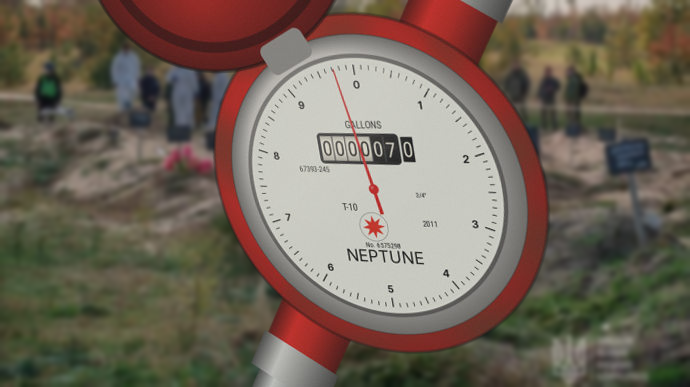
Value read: 69.7,gal
